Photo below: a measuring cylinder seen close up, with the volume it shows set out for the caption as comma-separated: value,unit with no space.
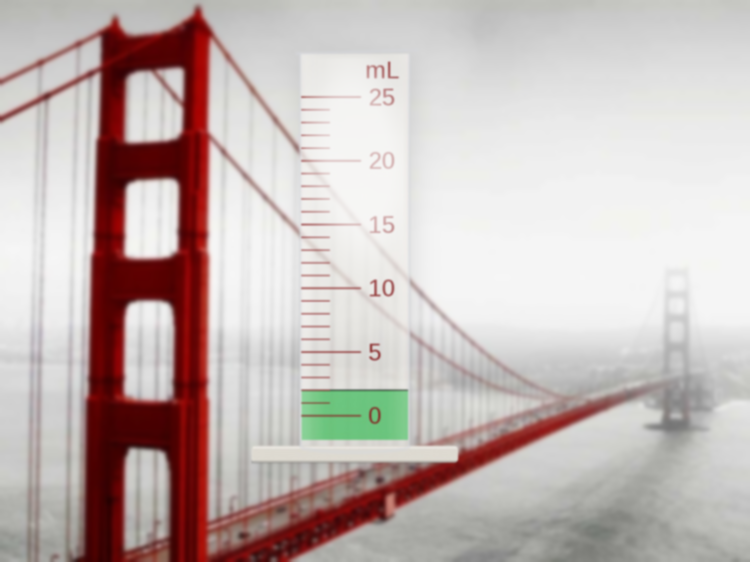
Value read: 2,mL
